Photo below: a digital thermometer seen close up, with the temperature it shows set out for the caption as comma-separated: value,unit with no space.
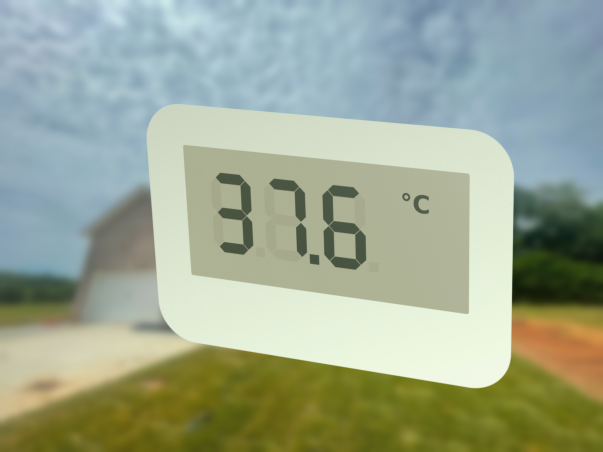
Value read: 37.6,°C
